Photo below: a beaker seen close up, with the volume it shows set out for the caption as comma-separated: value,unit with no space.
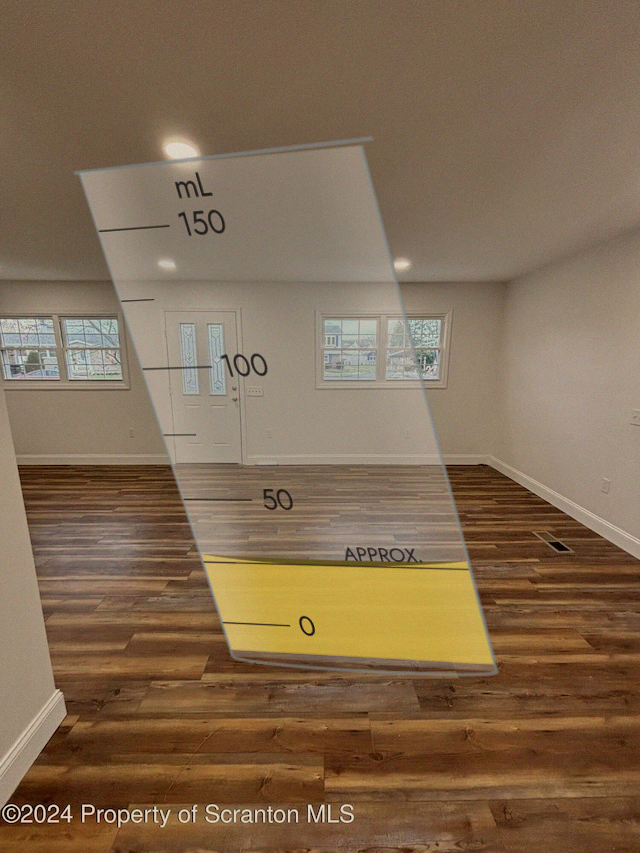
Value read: 25,mL
